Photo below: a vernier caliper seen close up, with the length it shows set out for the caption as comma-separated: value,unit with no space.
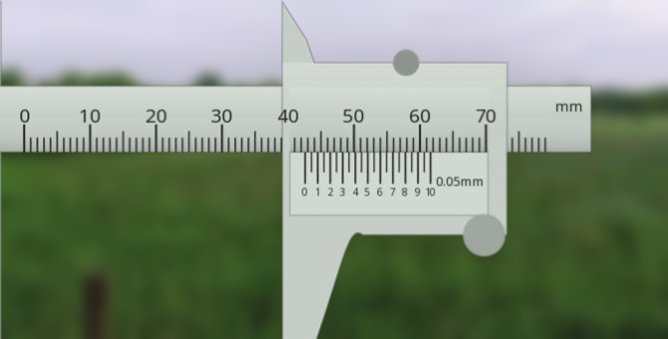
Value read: 42.6,mm
